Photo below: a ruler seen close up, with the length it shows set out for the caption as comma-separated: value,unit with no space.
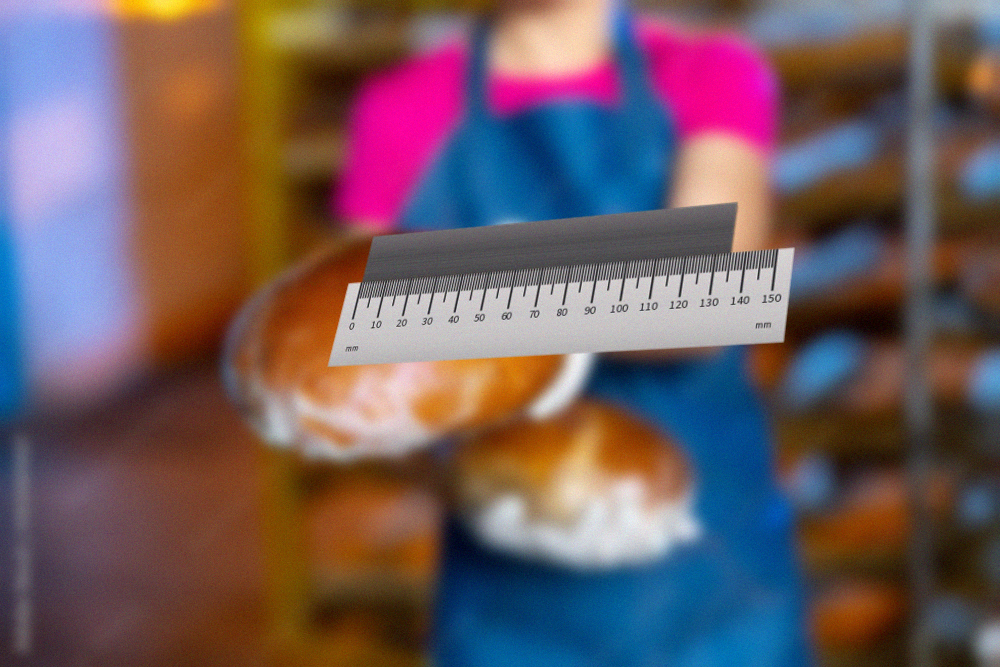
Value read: 135,mm
